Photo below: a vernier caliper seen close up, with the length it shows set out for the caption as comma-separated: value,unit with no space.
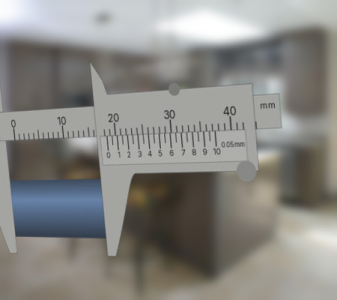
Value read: 18.4,mm
